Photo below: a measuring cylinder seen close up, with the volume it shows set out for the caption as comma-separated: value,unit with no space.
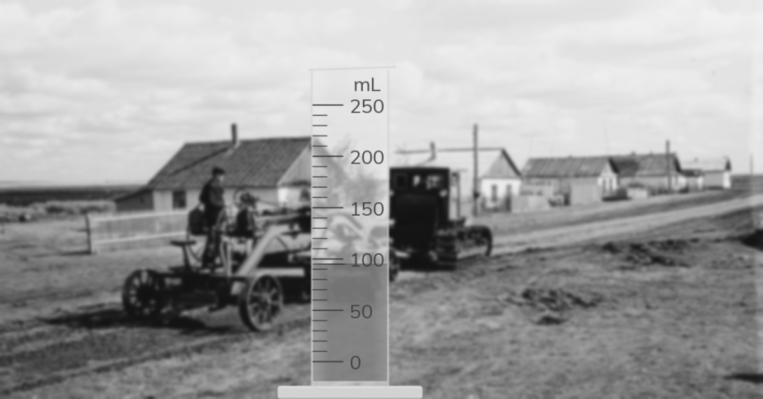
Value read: 95,mL
